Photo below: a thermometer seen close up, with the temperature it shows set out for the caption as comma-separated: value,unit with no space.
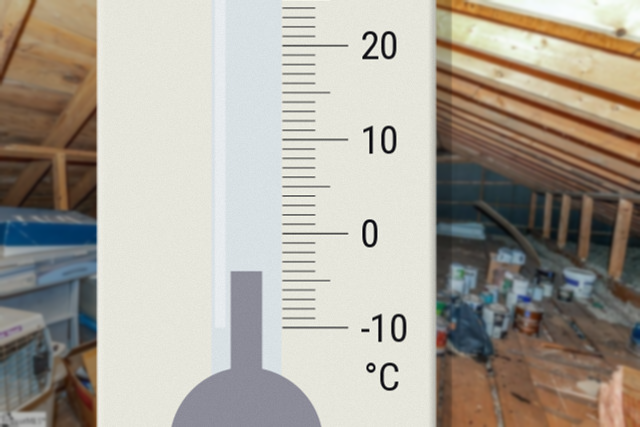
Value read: -4,°C
